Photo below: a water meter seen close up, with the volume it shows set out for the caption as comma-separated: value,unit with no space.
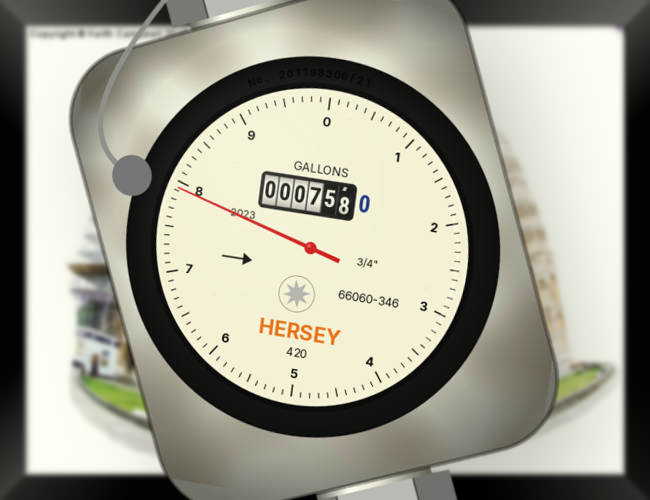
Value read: 7577.9,gal
